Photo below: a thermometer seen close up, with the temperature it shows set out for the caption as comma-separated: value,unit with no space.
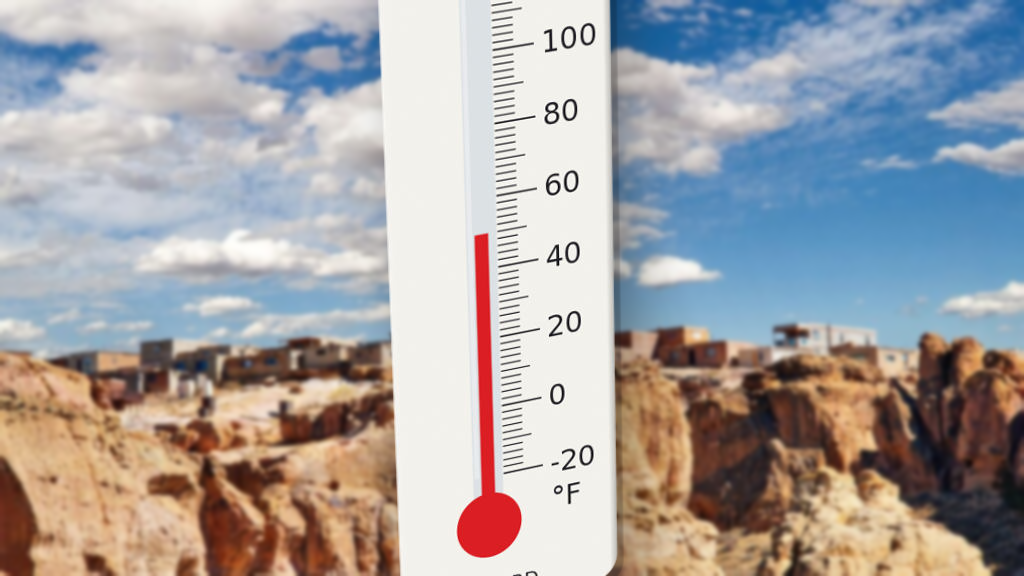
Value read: 50,°F
